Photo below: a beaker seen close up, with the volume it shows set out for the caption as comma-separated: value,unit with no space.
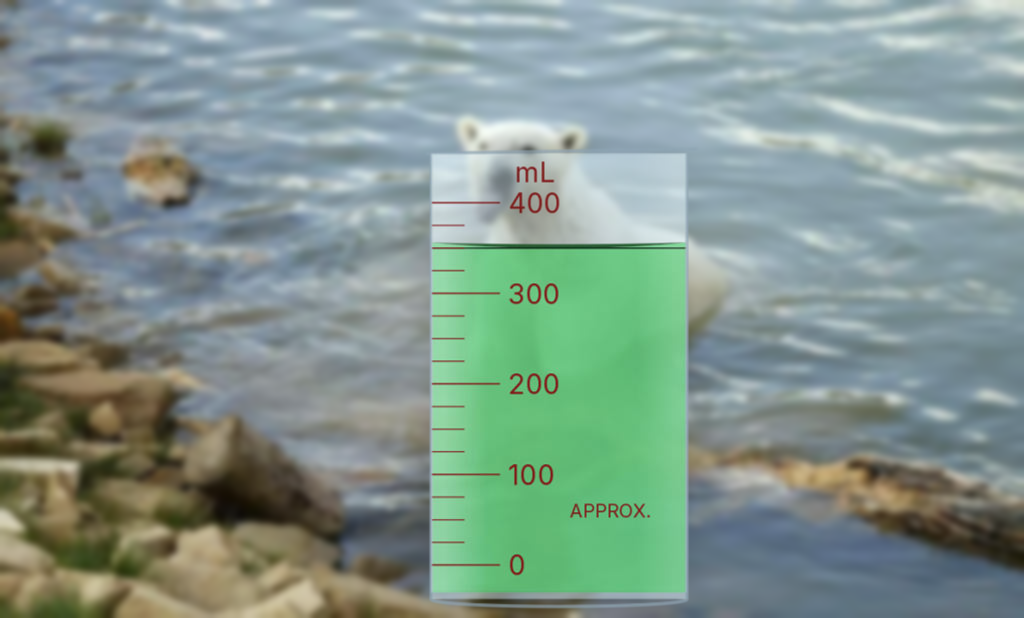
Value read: 350,mL
